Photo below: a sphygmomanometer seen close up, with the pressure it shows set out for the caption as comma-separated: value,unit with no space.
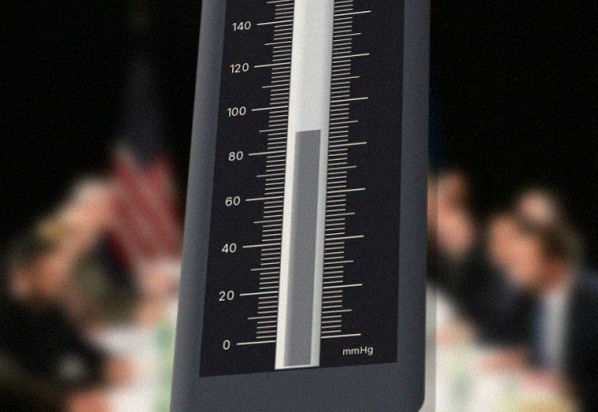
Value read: 88,mmHg
